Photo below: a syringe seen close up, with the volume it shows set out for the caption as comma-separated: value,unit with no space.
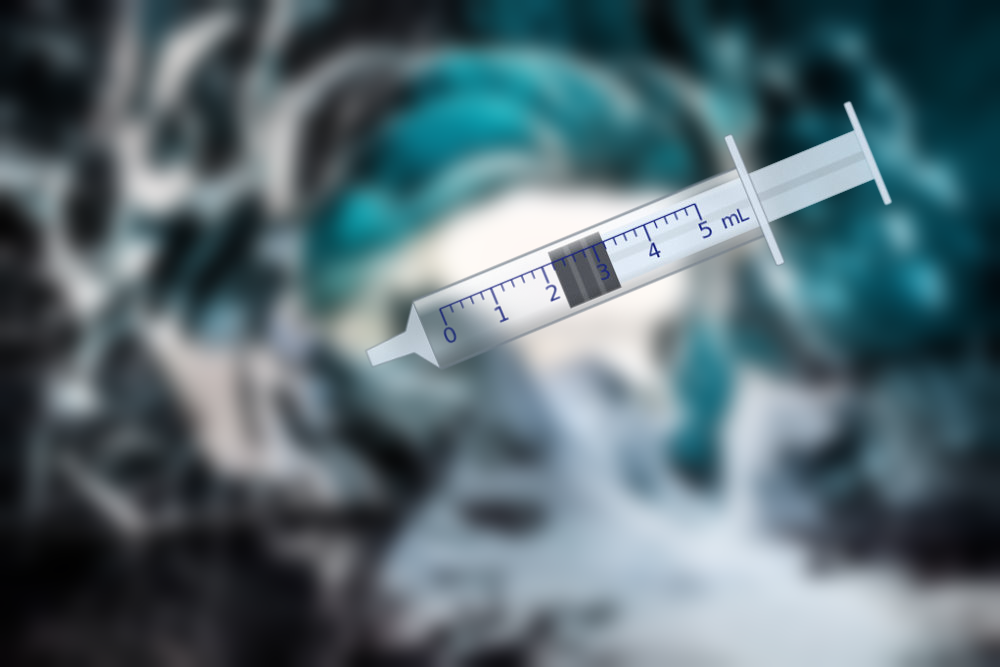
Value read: 2.2,mL
